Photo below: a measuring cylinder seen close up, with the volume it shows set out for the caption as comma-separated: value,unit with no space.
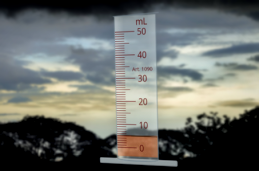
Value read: 5,mL
